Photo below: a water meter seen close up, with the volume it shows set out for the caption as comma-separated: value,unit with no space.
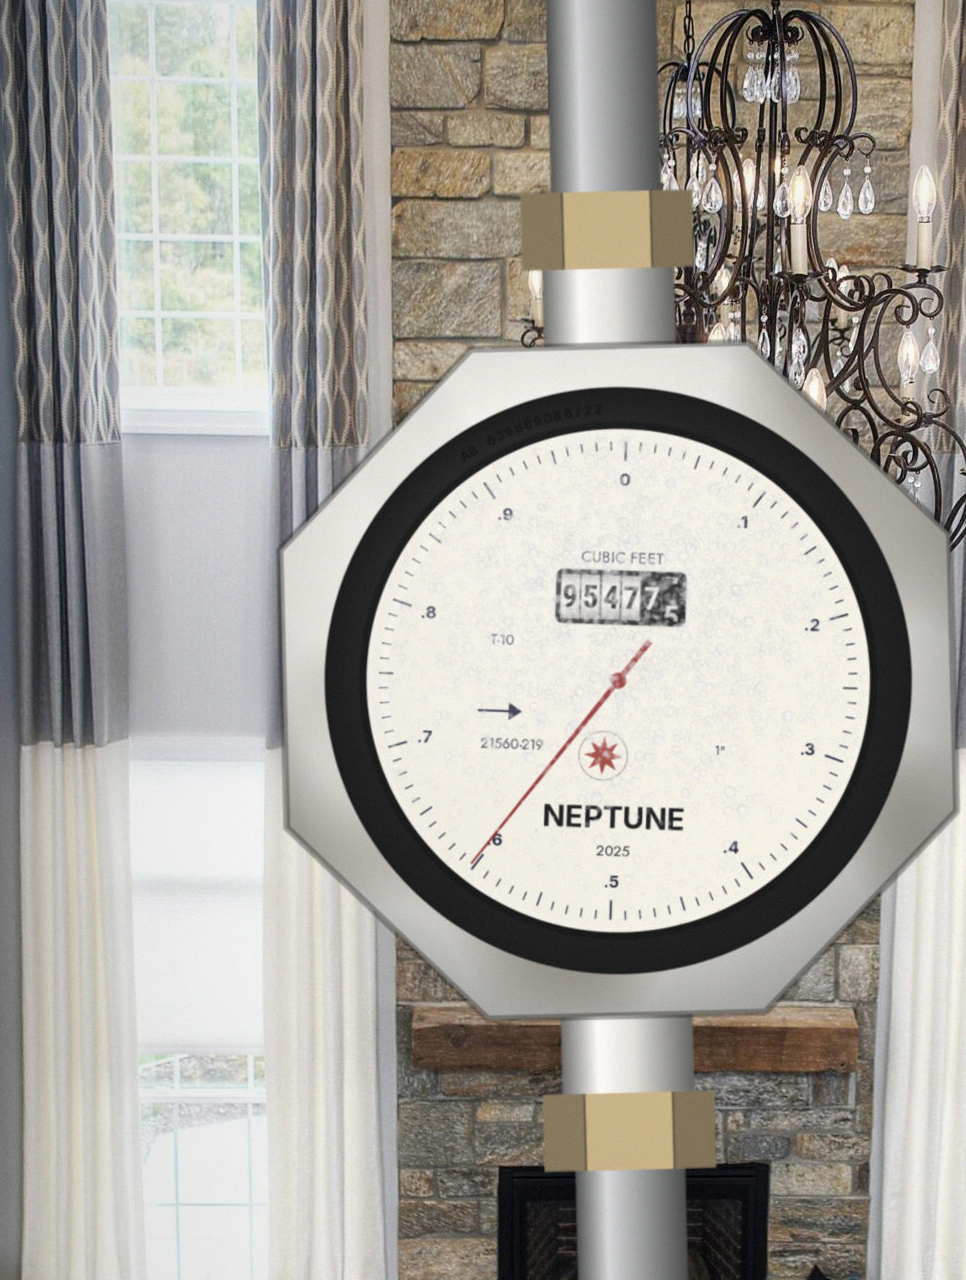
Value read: 954774.60,ft³
